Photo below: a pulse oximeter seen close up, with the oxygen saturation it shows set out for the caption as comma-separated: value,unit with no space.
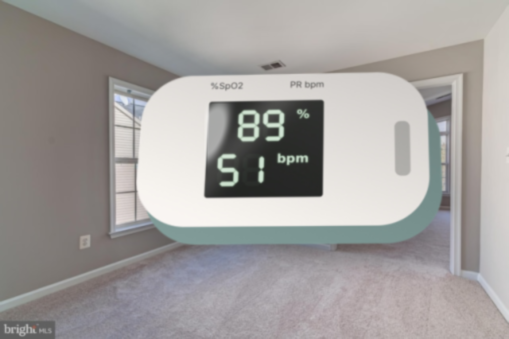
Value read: 89,%
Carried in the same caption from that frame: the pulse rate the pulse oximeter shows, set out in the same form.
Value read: 51,bpm
